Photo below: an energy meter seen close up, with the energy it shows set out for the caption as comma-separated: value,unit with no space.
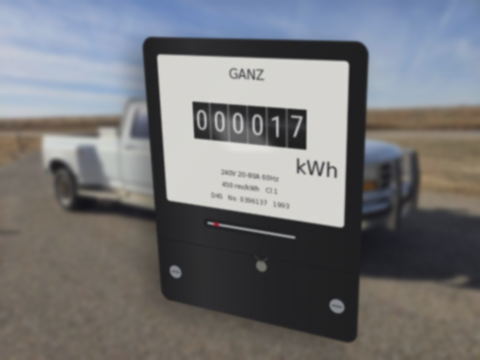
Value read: 17,kWh
